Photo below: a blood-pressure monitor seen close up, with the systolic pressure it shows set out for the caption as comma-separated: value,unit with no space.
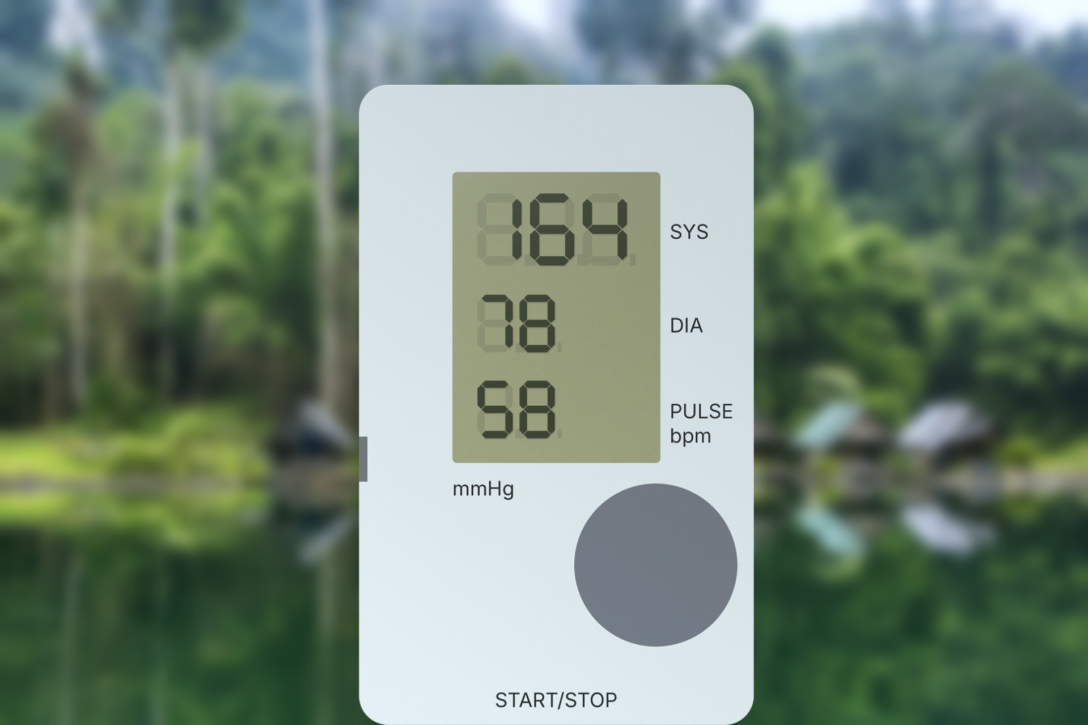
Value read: 164,mmHg
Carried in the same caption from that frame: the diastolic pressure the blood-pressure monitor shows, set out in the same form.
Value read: 78,mmHg
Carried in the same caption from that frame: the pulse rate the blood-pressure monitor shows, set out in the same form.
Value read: 58,bpm
